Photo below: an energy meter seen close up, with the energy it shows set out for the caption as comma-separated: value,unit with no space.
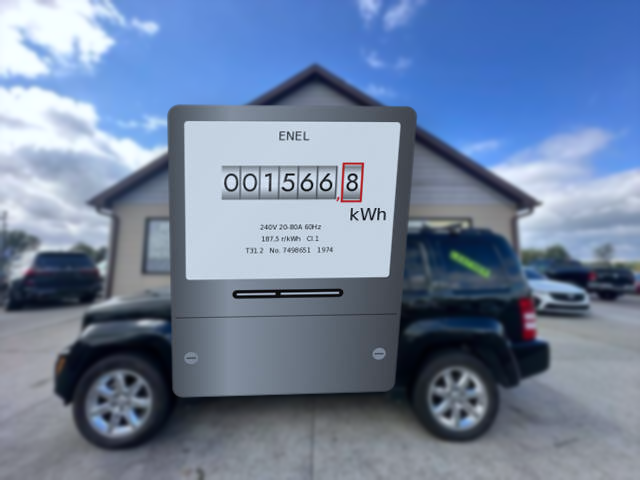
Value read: 1566.8,kWh
